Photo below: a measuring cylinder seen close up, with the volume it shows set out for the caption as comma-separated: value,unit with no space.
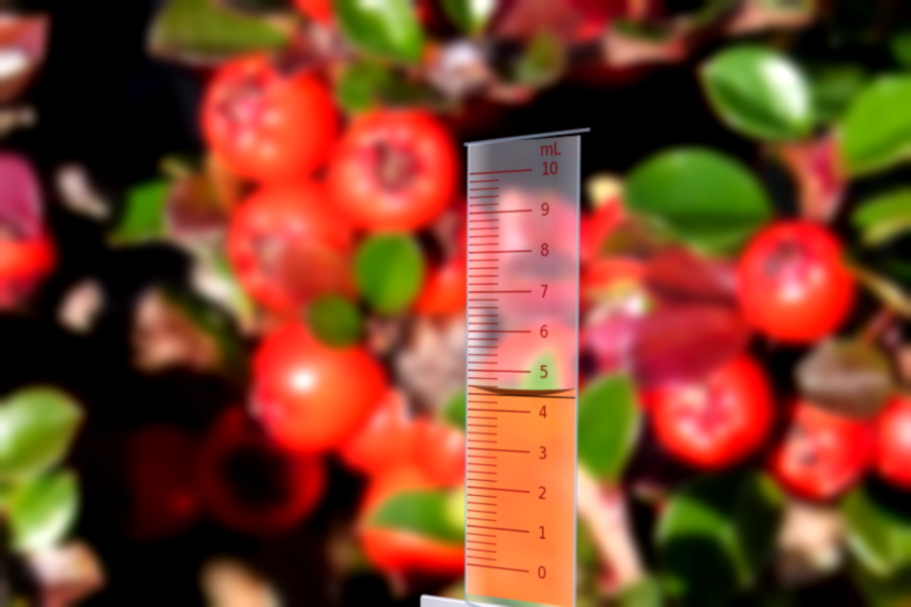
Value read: 4.4,mL
